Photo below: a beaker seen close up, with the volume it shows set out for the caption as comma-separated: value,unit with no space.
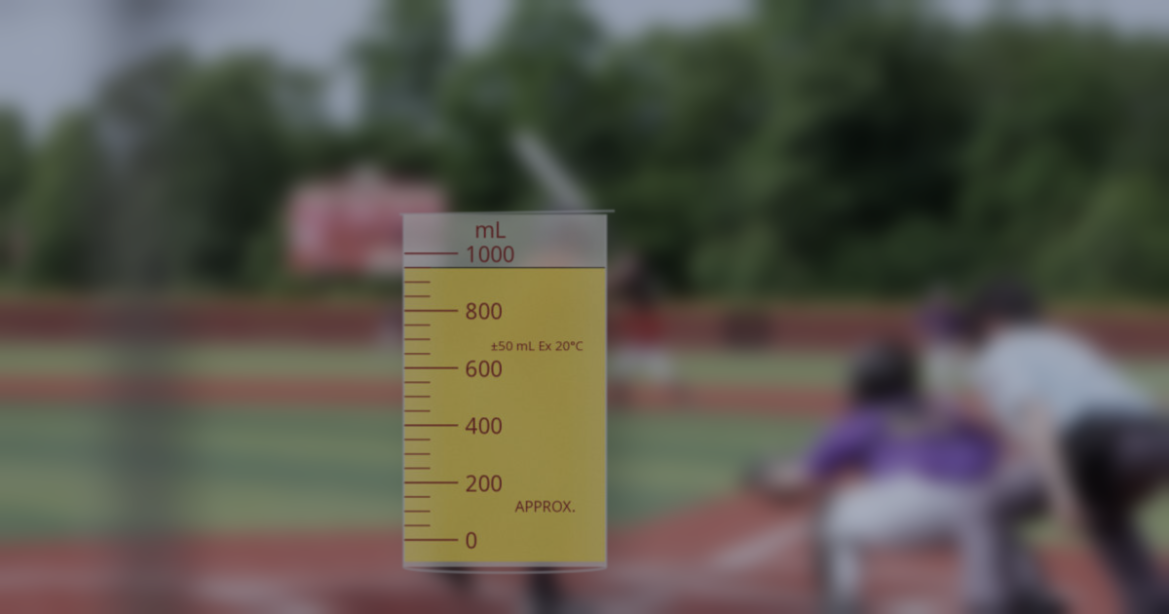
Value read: 950,mL
